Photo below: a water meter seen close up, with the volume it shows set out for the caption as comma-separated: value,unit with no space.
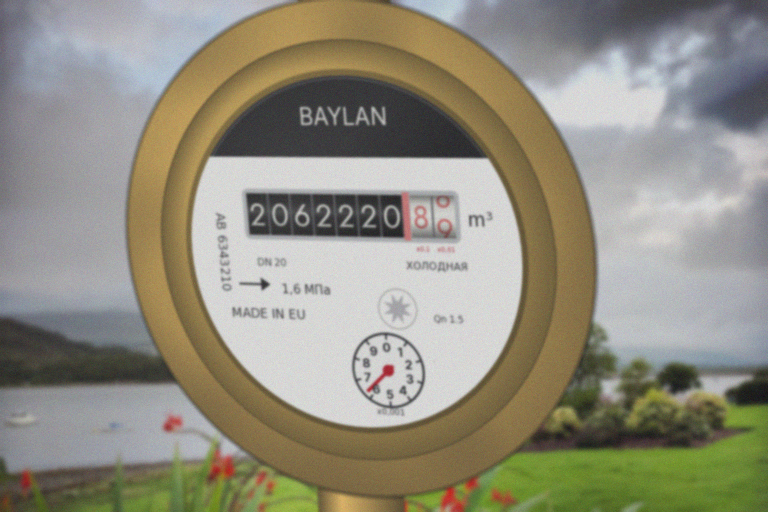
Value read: 2062220.886,m³
